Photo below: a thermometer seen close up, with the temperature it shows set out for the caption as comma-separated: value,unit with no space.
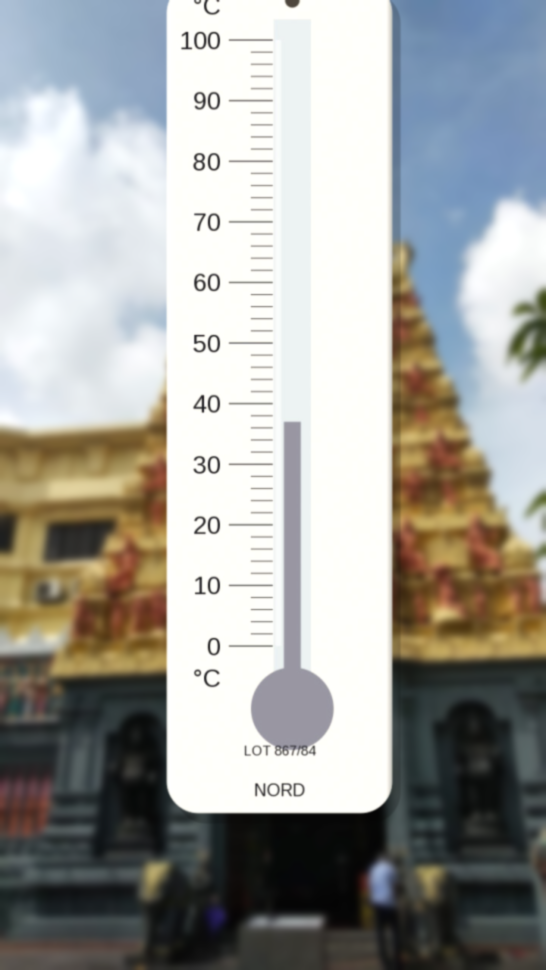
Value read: 37,°C
